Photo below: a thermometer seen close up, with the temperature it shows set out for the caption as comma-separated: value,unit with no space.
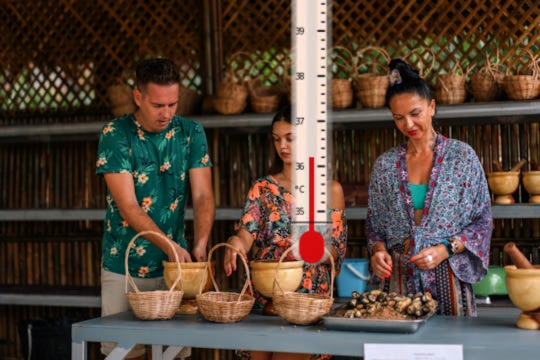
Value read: 36.2,°C
